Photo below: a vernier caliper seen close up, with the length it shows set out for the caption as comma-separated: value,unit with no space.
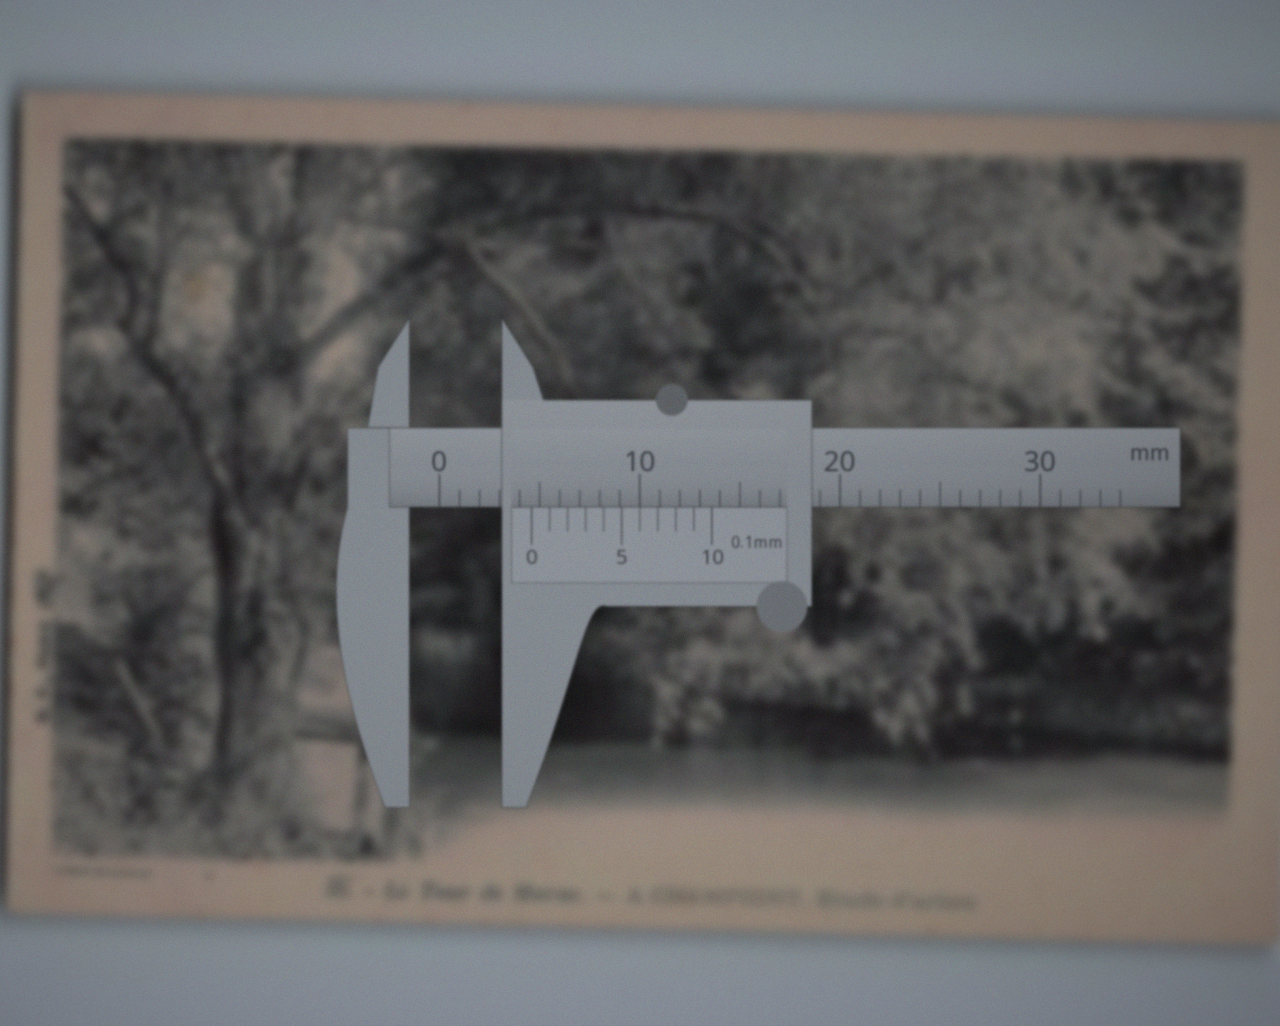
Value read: 4.6,mm
